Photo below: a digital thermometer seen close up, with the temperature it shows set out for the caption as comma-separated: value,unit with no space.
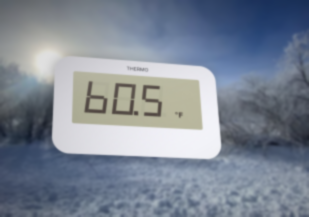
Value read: 60.5,°F
